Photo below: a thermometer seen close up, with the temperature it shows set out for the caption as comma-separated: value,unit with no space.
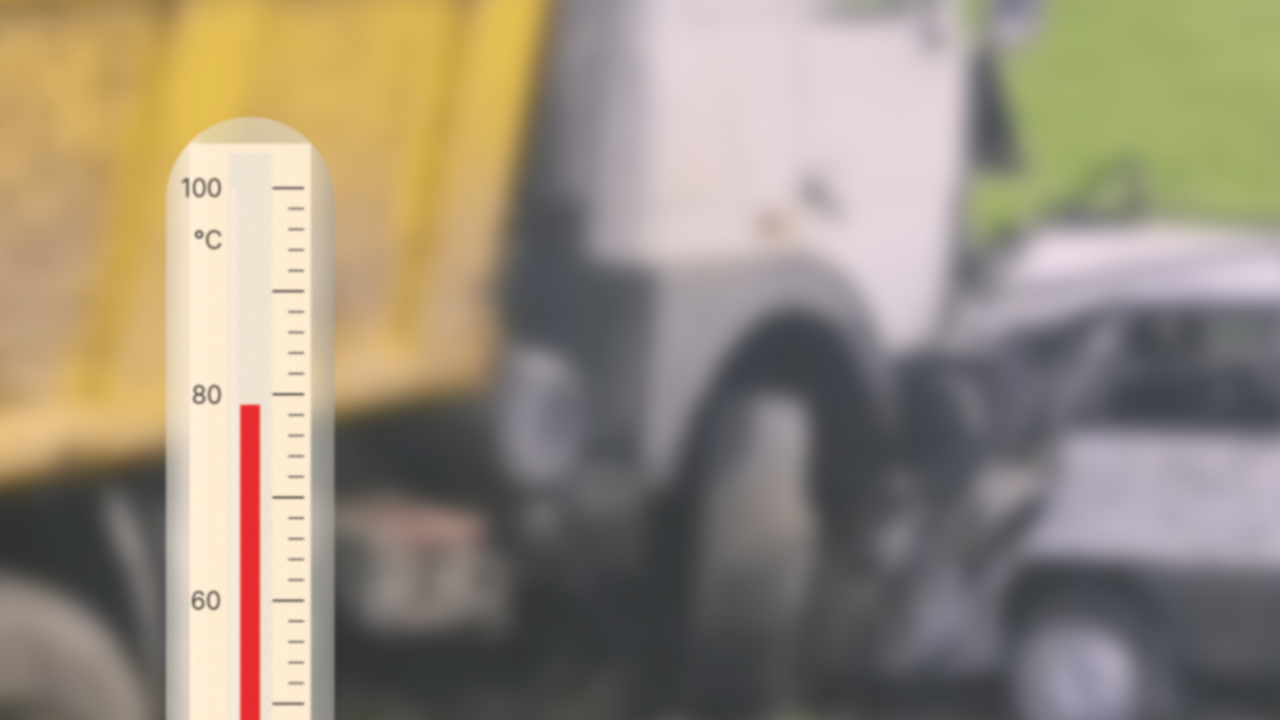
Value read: 79,°C
